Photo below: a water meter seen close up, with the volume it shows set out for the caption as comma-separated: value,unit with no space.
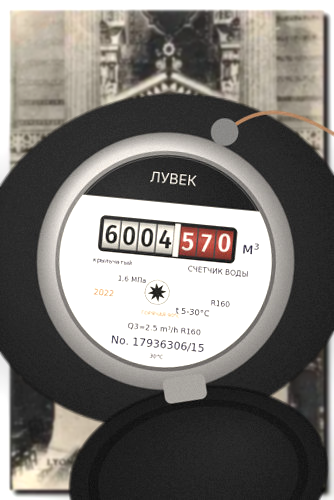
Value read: 6004.570,m³
